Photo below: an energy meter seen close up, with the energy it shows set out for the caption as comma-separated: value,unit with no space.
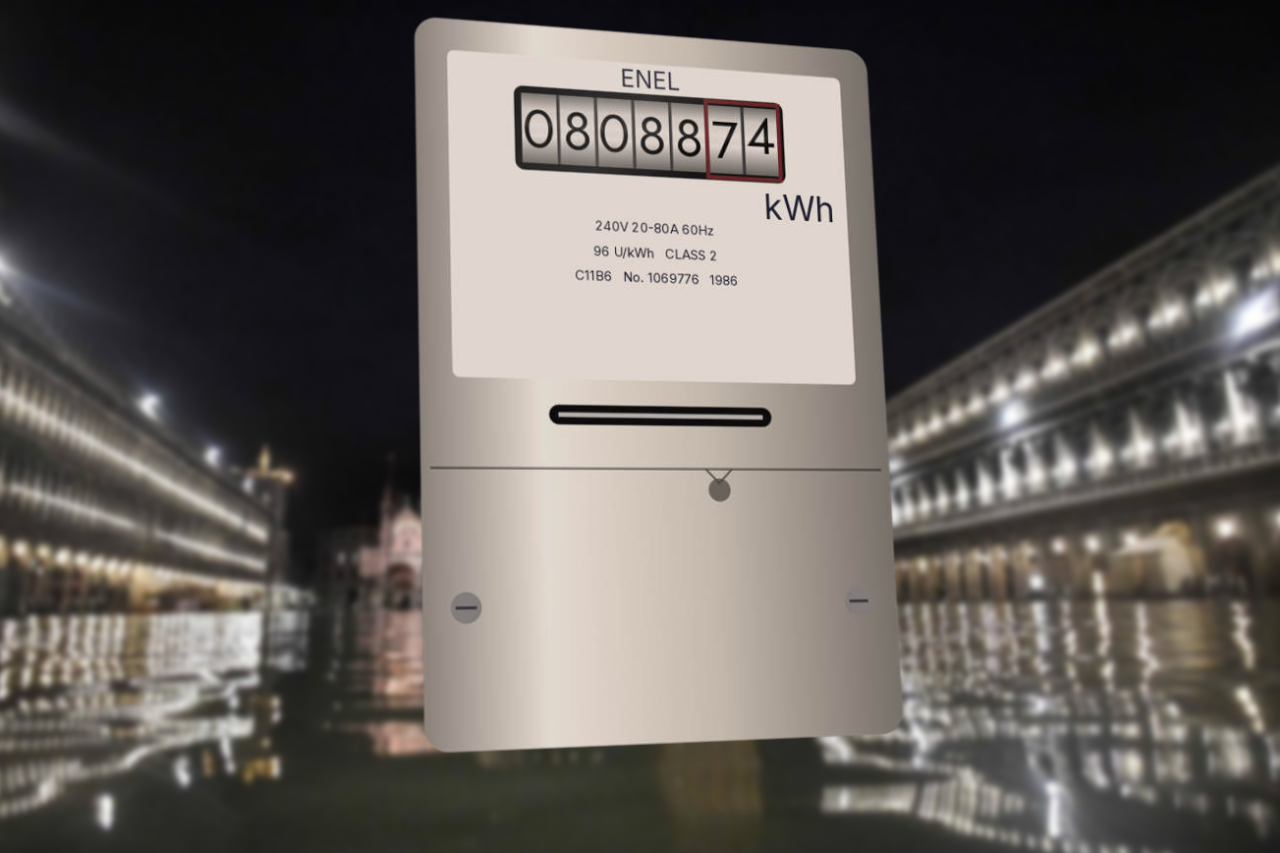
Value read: 8088.74,kWh
